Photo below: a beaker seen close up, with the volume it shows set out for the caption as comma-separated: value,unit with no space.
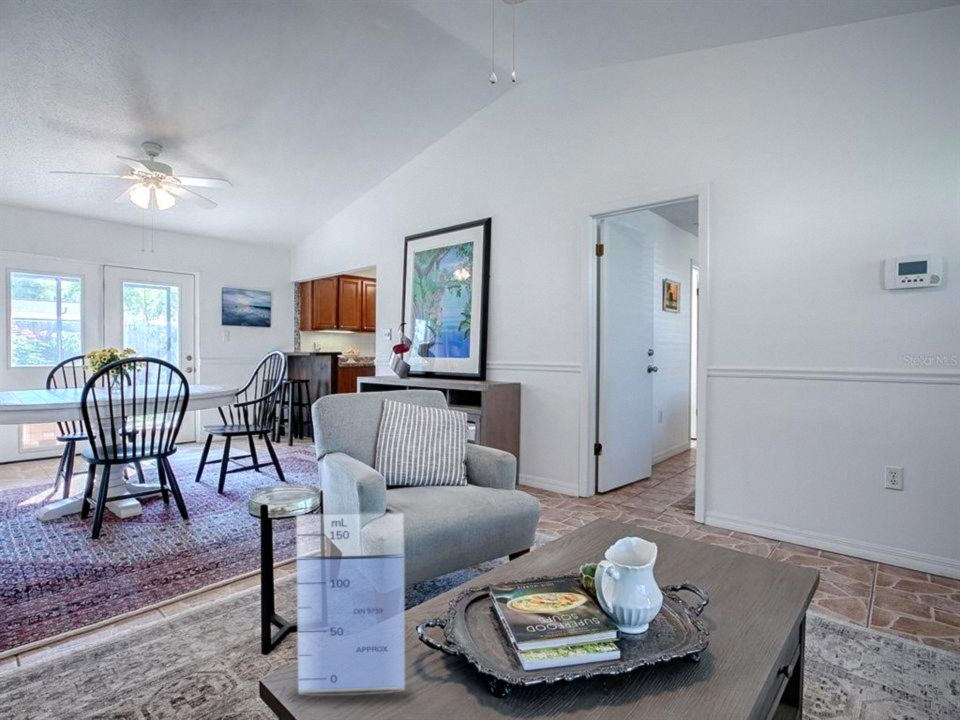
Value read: 125,mL
